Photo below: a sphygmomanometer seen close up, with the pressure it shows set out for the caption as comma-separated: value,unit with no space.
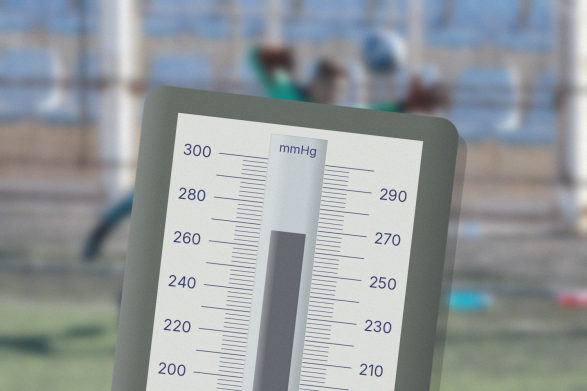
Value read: 268,mmHg
